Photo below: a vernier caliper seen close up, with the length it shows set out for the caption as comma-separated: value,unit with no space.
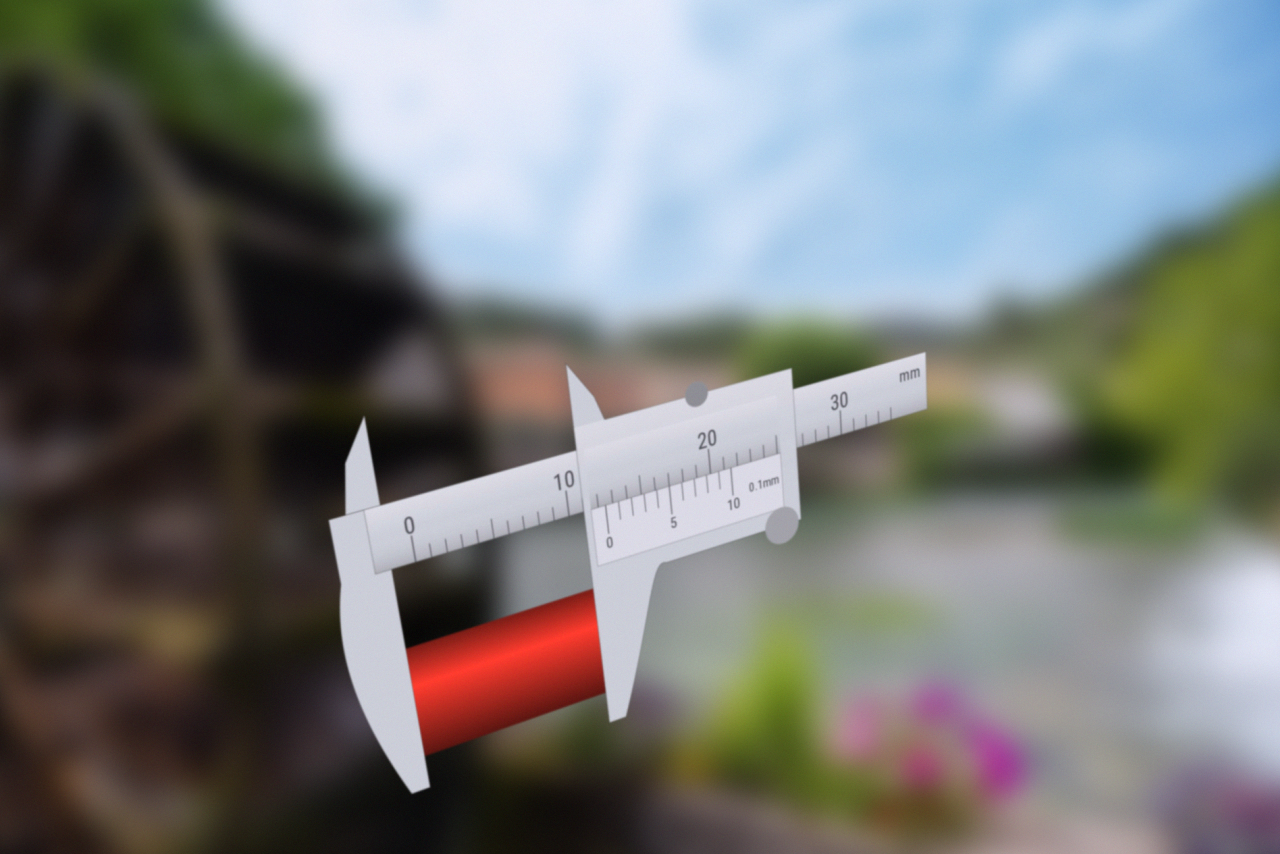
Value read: 12.5,mm
